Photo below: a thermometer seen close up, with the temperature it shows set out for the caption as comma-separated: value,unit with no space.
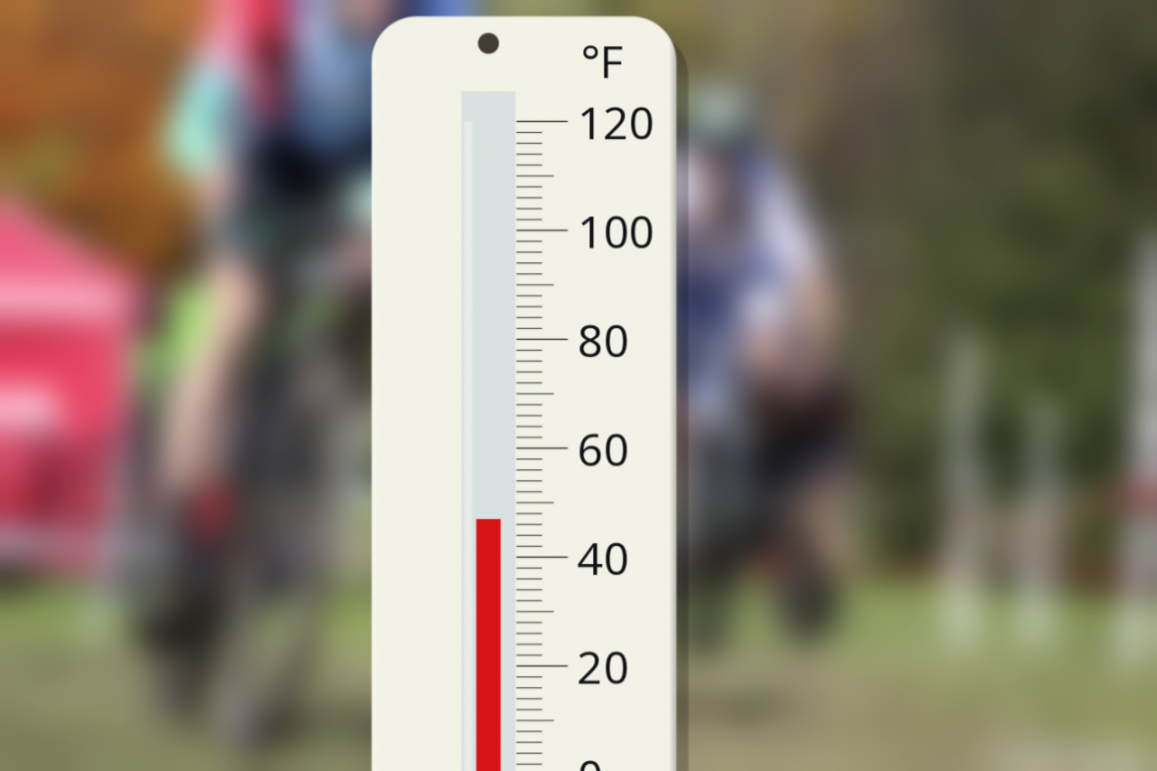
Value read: 47,°F
